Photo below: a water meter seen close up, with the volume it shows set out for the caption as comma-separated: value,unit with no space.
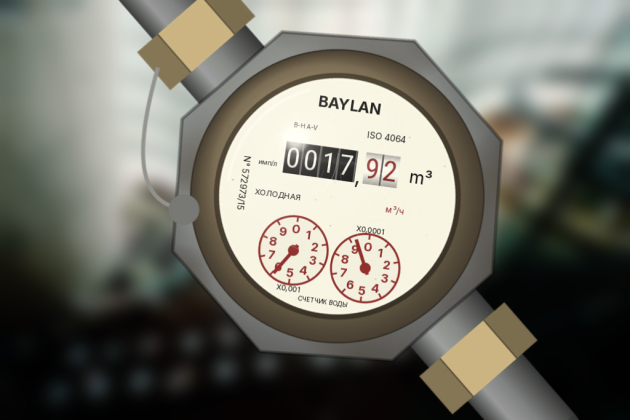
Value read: 17.9259,m³
